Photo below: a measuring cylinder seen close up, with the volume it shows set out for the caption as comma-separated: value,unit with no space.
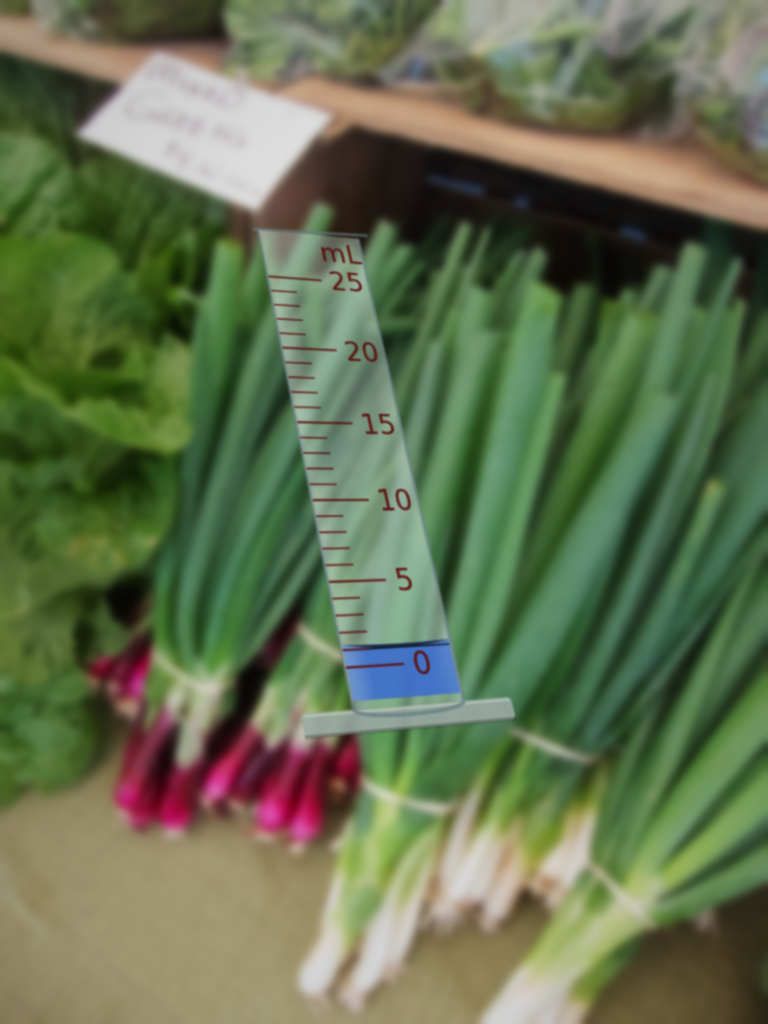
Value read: 1,mL
